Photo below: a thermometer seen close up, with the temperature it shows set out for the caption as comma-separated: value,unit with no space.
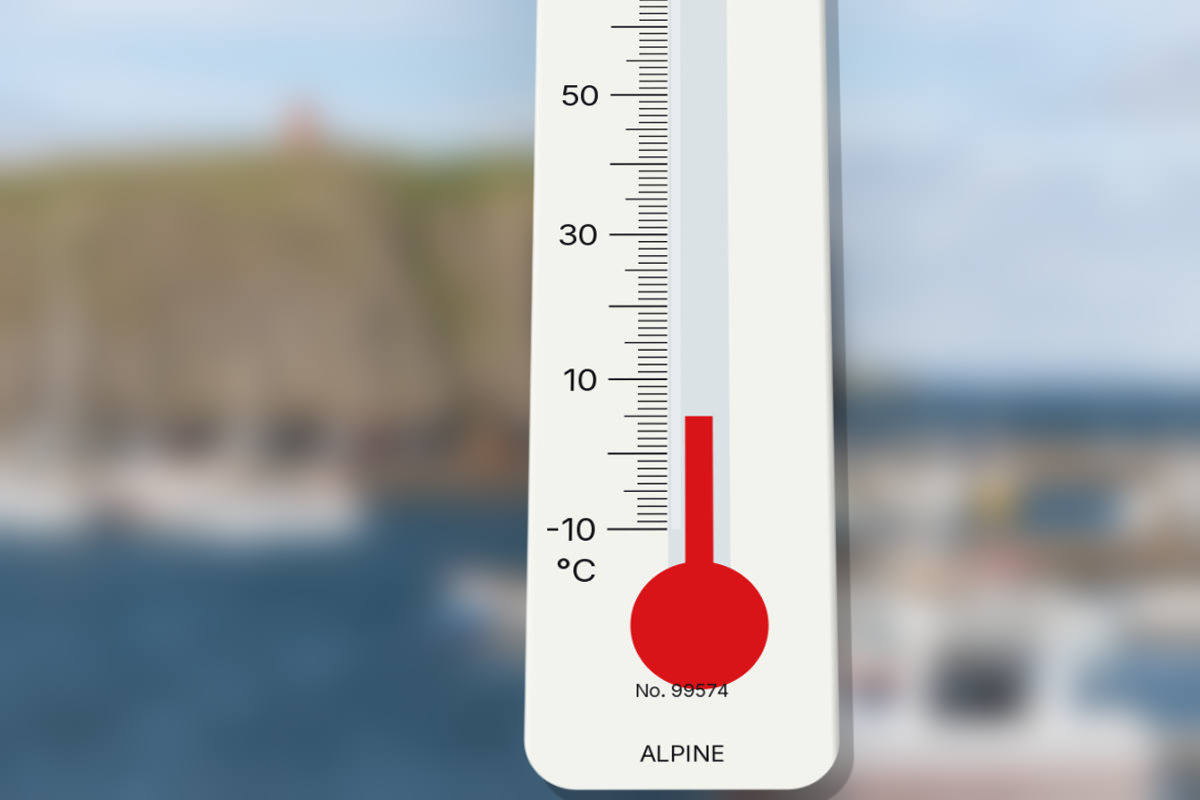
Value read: 5,°C
